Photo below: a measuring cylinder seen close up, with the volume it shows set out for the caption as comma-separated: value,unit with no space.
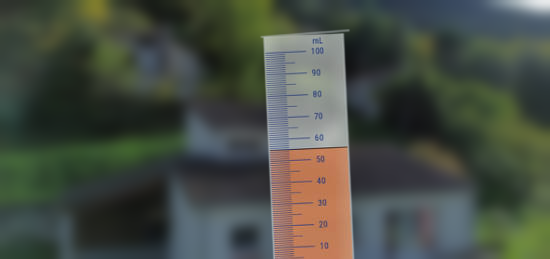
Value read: 55,mL
